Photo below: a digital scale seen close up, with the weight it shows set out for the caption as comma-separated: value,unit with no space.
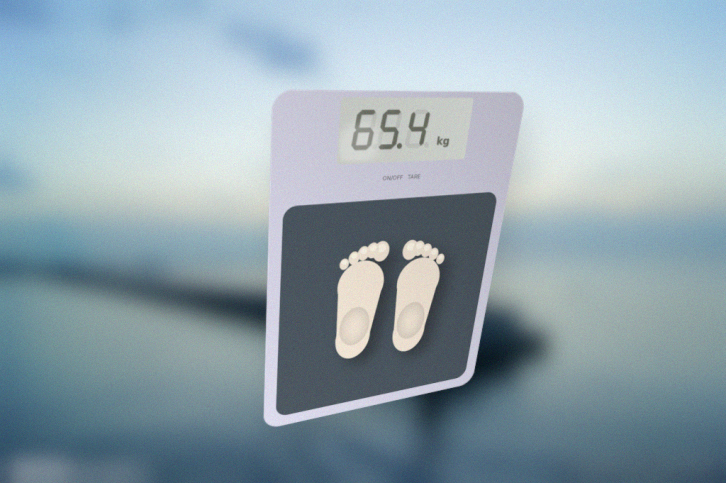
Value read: 65.4,kg
